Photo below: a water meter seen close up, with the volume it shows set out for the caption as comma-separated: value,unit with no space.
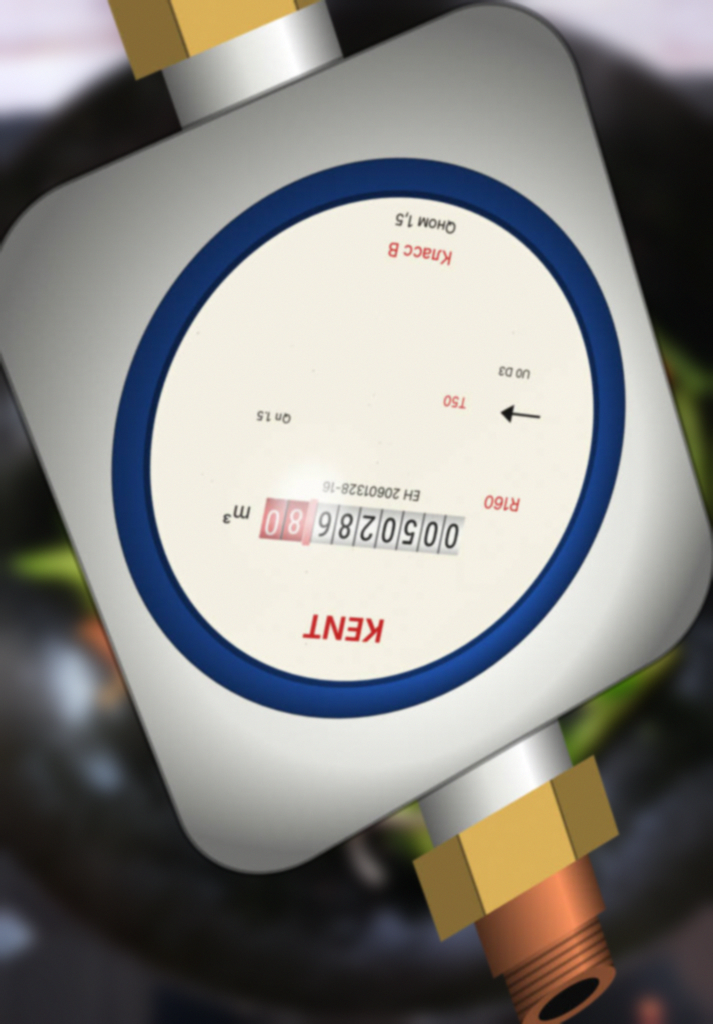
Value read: 50286.80,m³
